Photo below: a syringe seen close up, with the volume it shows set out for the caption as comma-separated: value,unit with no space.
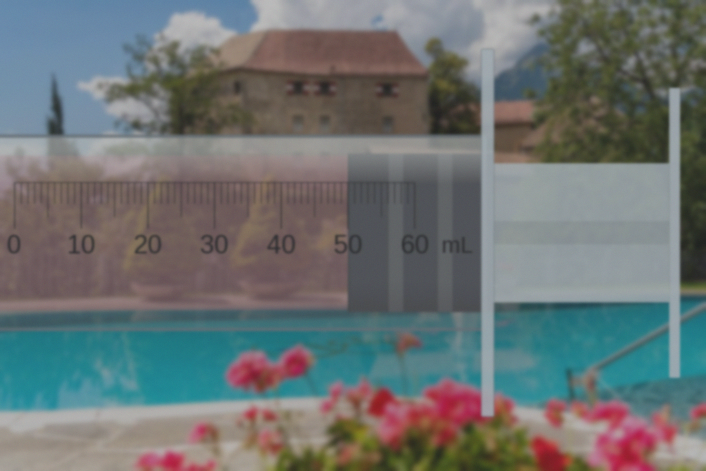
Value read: 50,mL
